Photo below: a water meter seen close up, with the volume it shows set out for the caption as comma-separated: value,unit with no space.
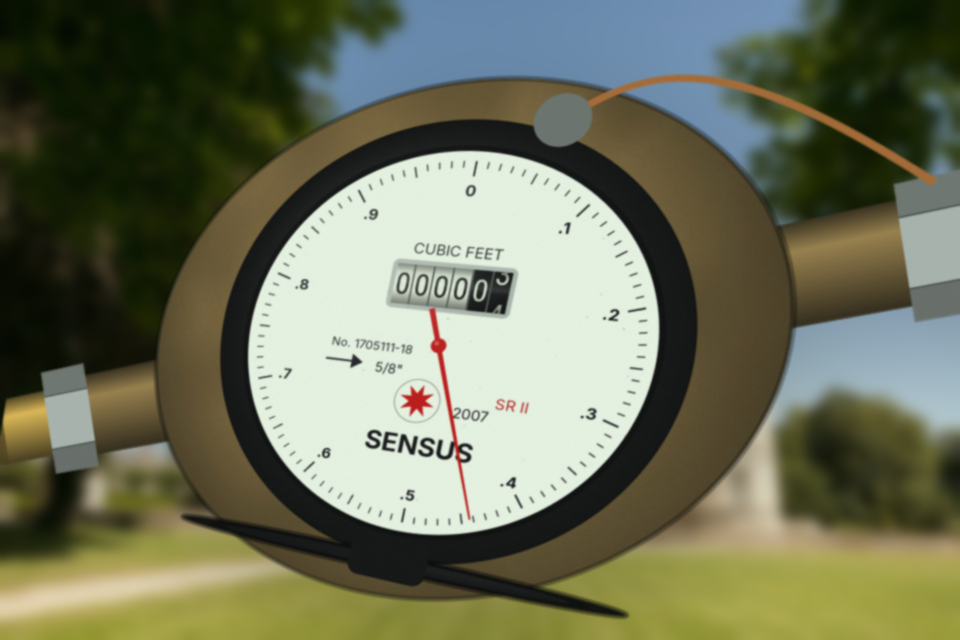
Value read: 3.44,ft³
